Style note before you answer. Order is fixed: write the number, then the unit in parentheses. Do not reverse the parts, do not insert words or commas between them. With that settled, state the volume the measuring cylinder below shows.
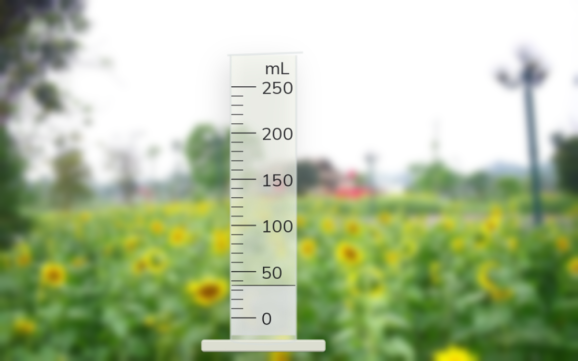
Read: 35 (mL)
